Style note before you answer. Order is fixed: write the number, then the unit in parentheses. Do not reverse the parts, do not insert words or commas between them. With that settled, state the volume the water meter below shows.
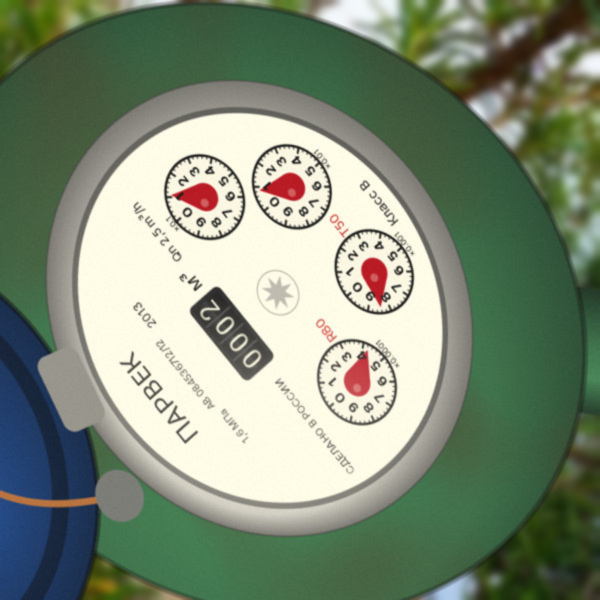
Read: 2.1084 (m³)
